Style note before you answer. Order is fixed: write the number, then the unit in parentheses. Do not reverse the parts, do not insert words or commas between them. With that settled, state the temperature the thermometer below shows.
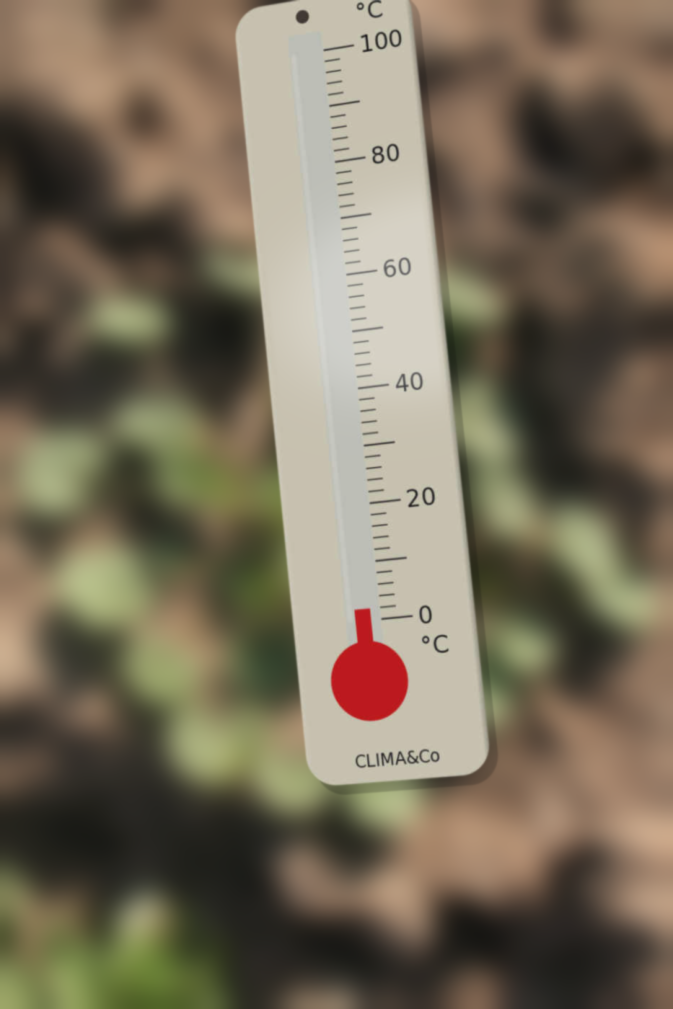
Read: 2 (°C)
